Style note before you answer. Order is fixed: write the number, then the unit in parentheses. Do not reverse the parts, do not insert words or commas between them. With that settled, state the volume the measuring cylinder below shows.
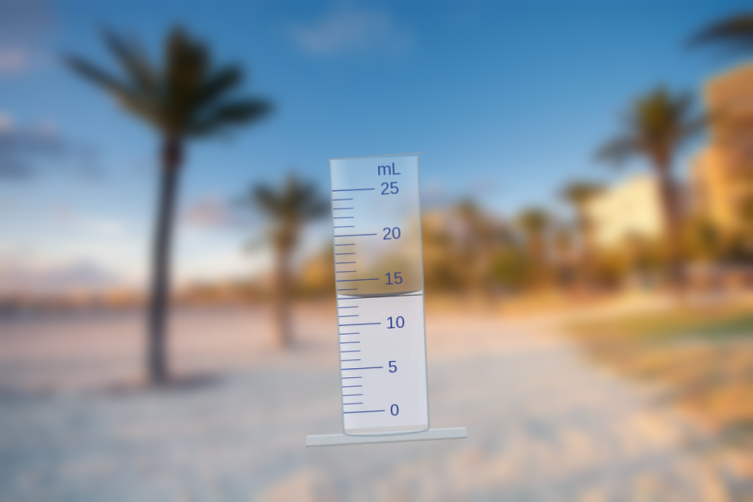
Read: 13 (mL)
